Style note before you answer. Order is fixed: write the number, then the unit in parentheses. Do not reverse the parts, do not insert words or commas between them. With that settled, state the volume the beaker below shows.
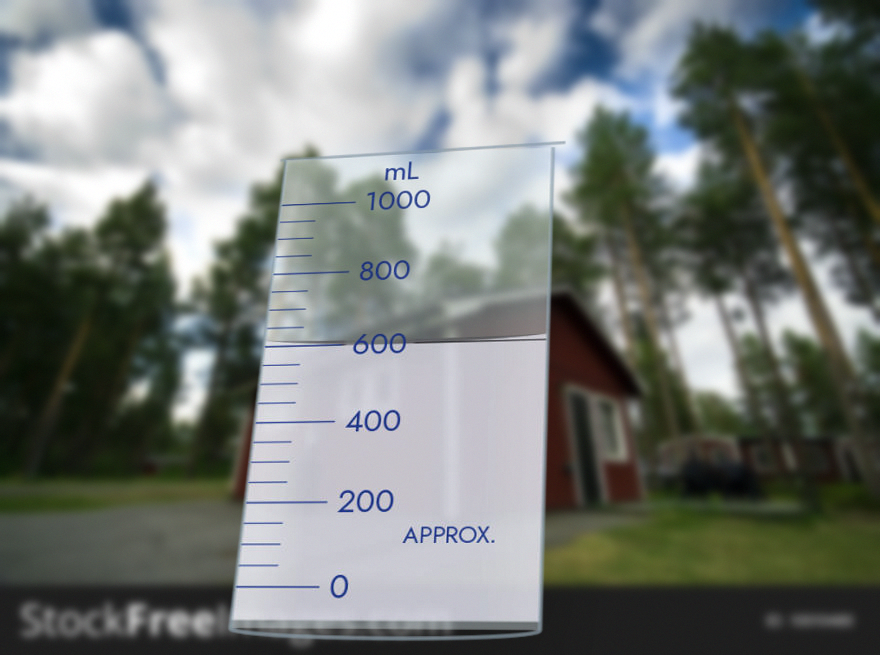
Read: 600 (mL)
